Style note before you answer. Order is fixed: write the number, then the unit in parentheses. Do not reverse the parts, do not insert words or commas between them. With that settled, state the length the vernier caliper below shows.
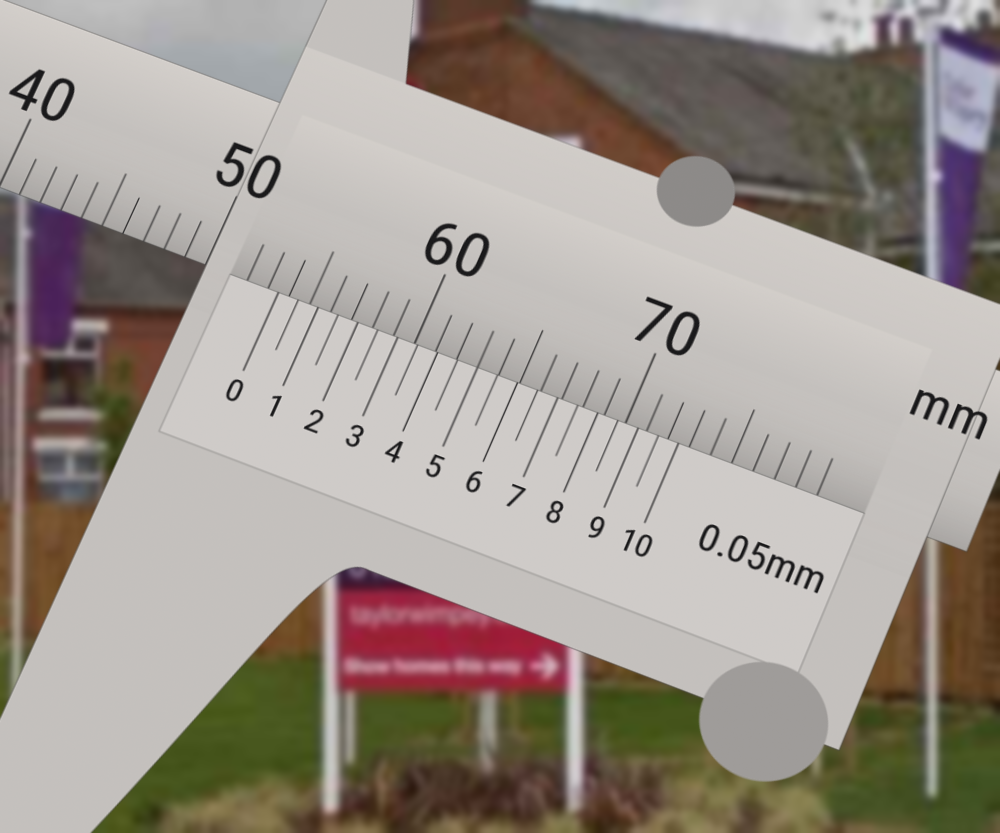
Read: 53.5 (mm)
